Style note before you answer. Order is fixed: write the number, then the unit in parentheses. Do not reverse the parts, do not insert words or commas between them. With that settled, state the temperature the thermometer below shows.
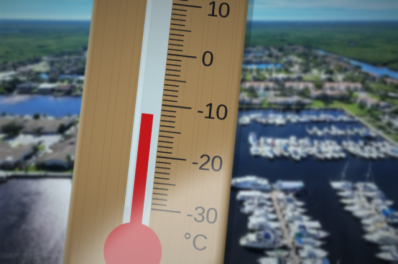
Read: -12 (°C)
